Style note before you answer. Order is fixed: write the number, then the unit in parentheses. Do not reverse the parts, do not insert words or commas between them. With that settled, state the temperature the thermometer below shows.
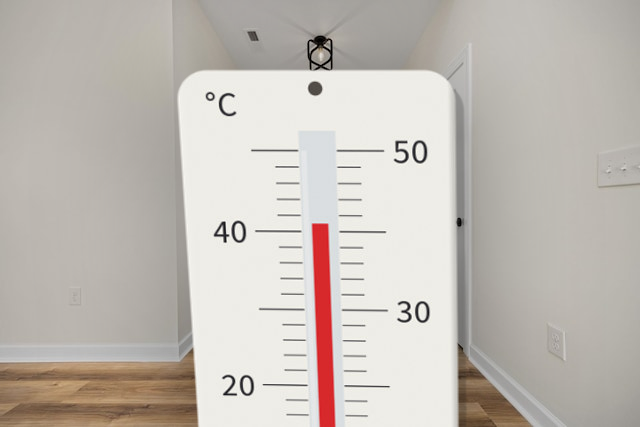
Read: 41 (°C)
